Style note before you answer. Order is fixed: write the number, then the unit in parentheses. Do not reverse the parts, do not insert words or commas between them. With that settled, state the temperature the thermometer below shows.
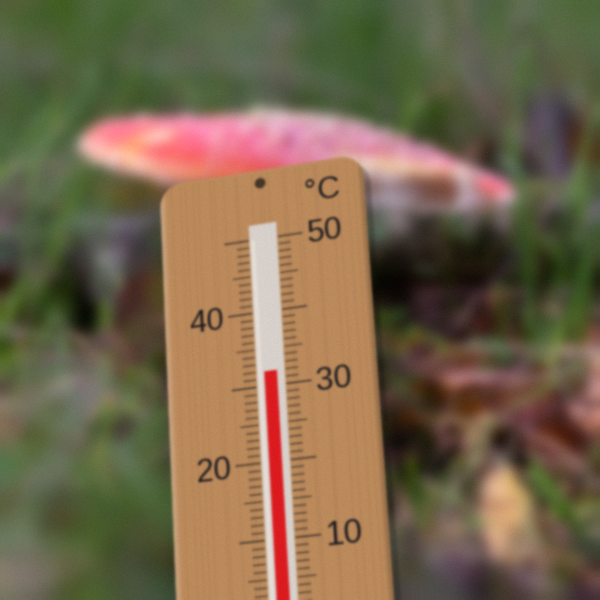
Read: 32 (°C)
